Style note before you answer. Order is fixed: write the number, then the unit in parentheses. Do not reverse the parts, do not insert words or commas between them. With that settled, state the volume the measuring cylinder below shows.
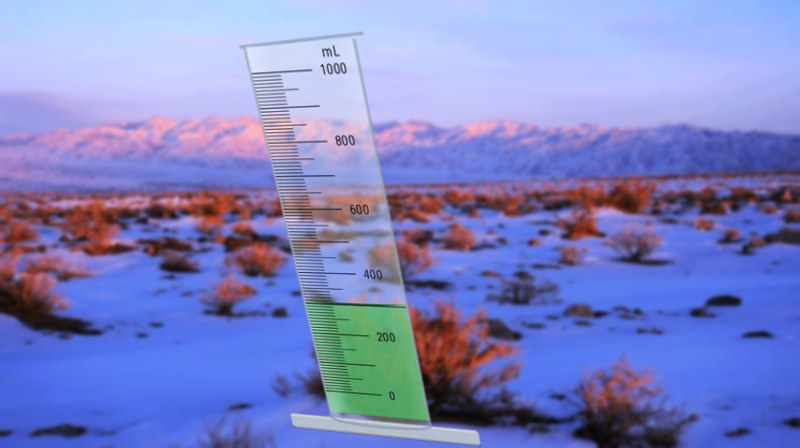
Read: 300 (mL)
